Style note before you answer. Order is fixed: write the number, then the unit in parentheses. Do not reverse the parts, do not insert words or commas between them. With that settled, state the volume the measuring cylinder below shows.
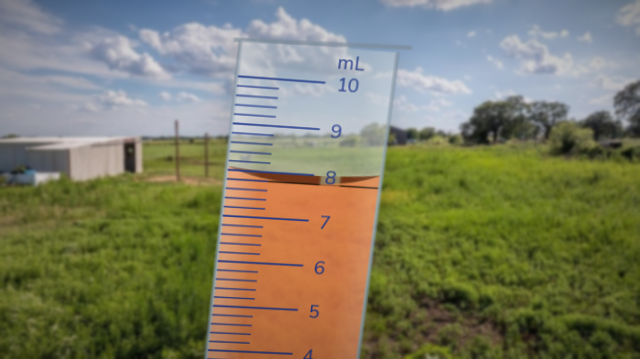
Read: 7.8 (mL)
